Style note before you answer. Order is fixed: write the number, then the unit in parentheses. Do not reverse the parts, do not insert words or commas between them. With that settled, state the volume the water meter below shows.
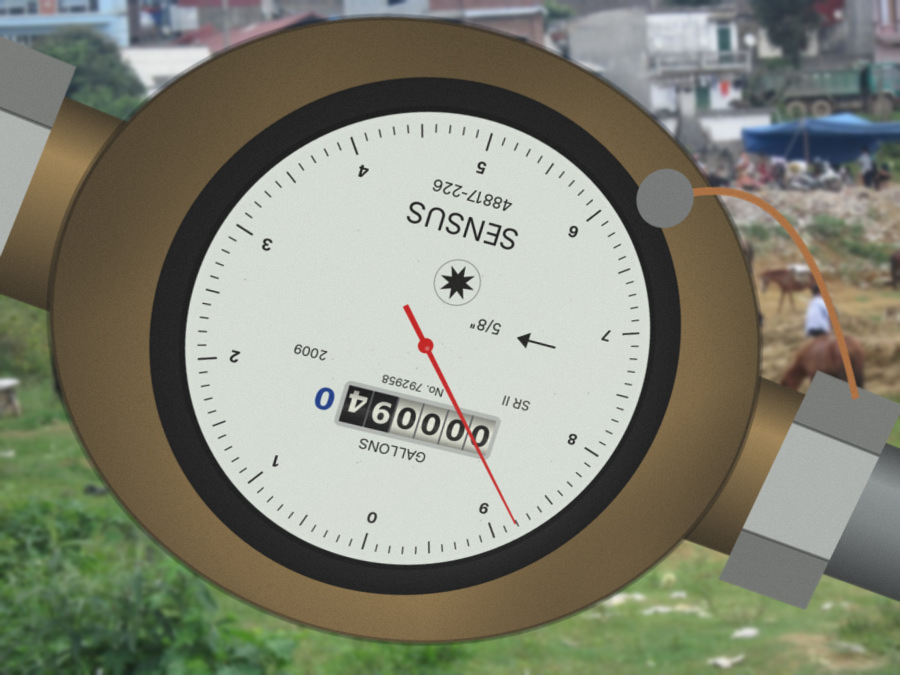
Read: 938.8 (gal)
